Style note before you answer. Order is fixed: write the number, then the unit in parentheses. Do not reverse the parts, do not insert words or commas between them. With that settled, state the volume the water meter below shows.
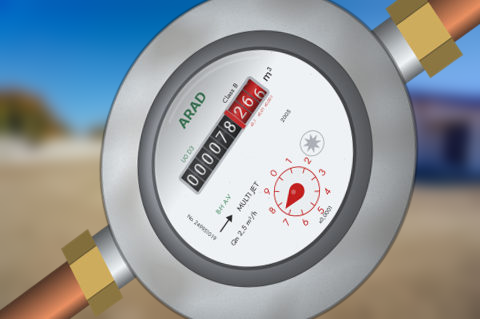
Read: 78.2657 (m³)
